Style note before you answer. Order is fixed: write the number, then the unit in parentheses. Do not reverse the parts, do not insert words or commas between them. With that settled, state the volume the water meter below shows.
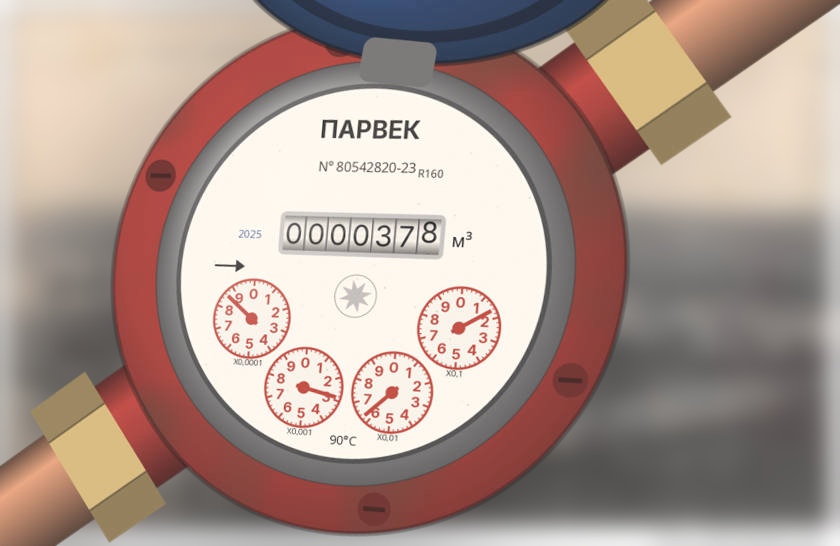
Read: 378.1628 (m³)
